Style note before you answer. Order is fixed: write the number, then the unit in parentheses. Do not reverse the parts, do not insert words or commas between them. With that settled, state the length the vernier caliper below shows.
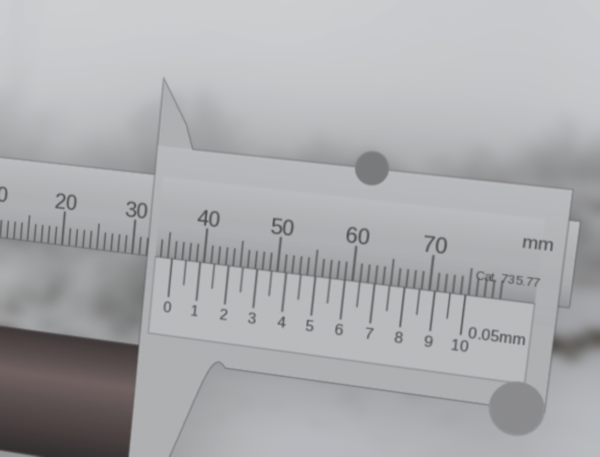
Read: 35.6 (mm)
